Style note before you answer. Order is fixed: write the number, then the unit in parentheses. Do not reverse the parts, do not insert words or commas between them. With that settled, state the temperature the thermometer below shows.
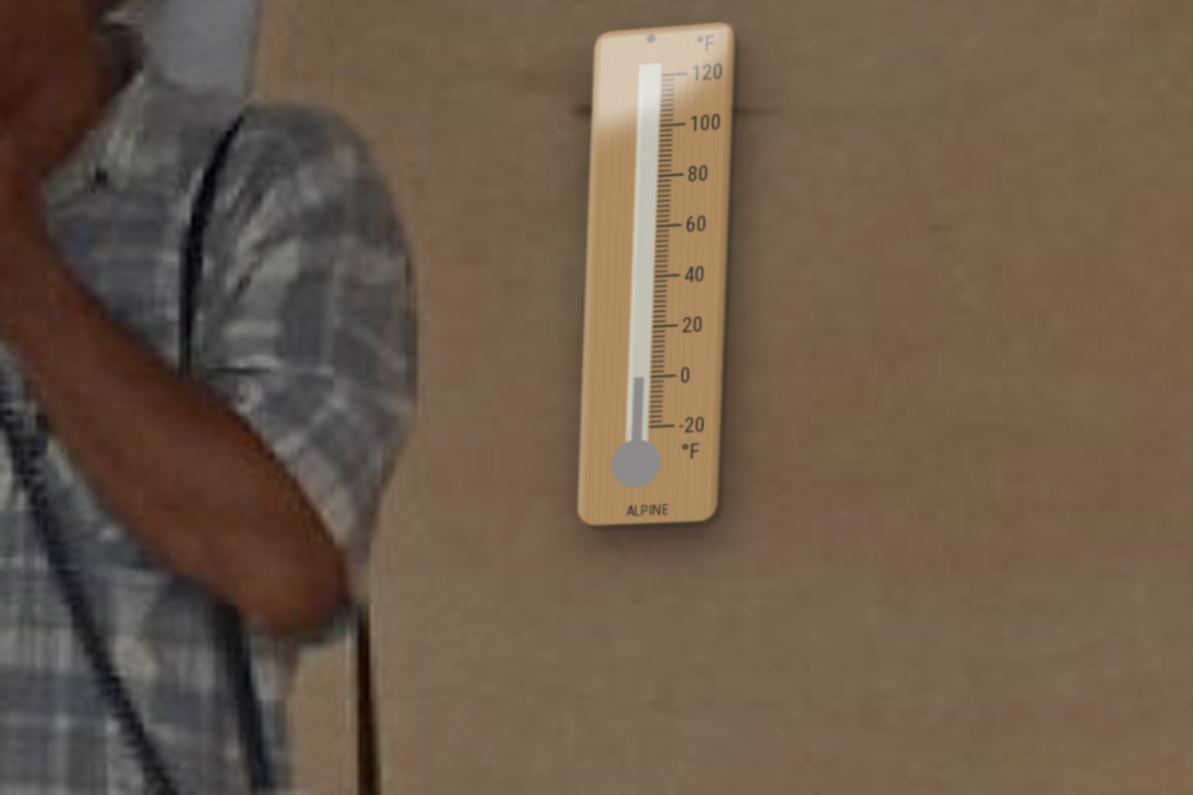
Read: 0 (°F)
